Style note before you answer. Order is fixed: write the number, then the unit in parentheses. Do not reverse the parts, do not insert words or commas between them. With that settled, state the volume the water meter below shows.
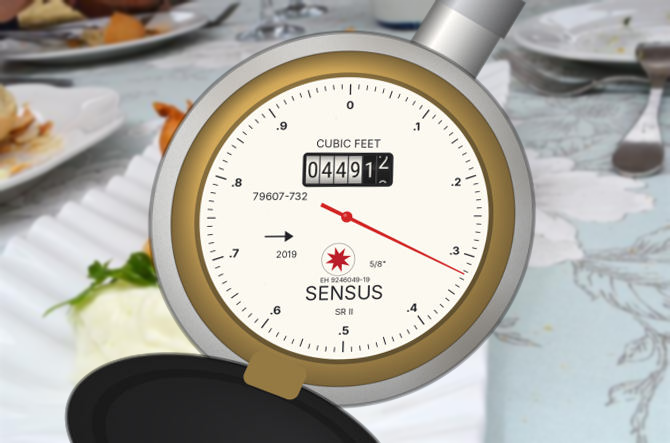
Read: 44912.32 (ft³)
